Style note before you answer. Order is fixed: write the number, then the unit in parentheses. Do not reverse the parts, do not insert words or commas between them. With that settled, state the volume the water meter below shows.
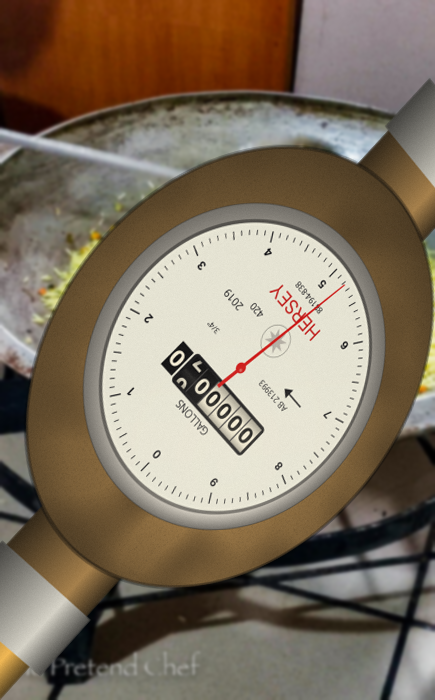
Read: 65.2 (gal)
